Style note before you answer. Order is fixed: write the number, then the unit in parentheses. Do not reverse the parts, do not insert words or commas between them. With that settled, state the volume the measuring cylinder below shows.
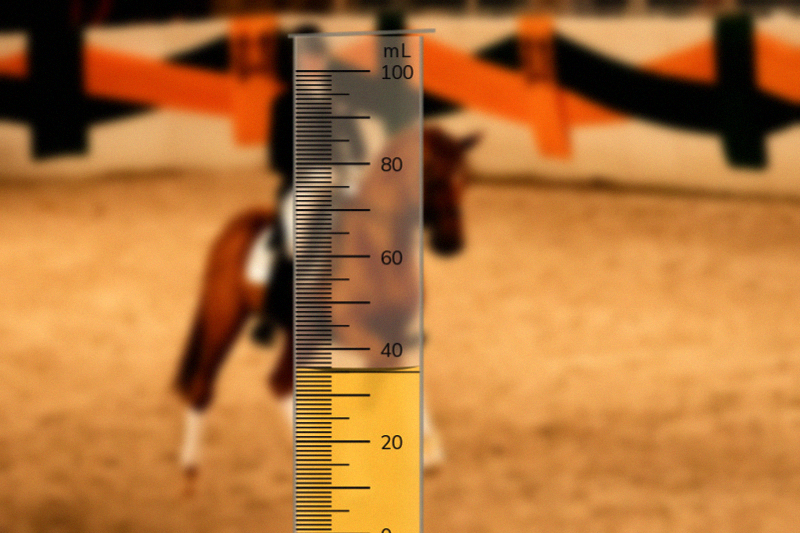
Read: 35 (mL)
